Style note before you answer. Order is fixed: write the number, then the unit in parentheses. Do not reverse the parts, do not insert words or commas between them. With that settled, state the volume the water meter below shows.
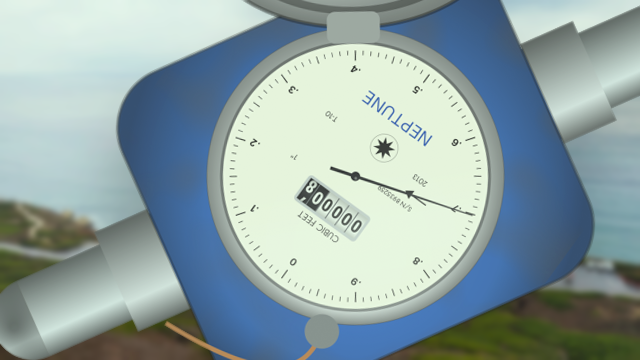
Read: 7.70 (ft³)
